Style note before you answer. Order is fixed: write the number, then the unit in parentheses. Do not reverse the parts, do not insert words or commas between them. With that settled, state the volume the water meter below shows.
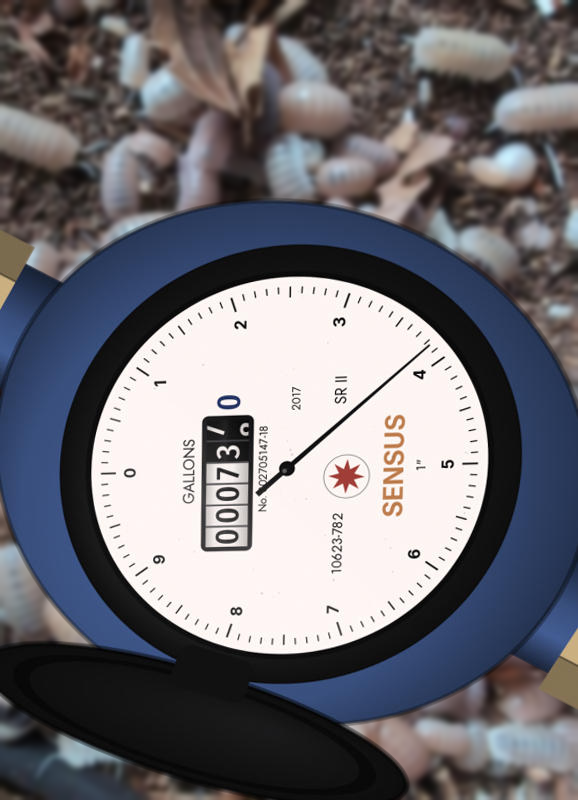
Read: 7373.8 (gal)
